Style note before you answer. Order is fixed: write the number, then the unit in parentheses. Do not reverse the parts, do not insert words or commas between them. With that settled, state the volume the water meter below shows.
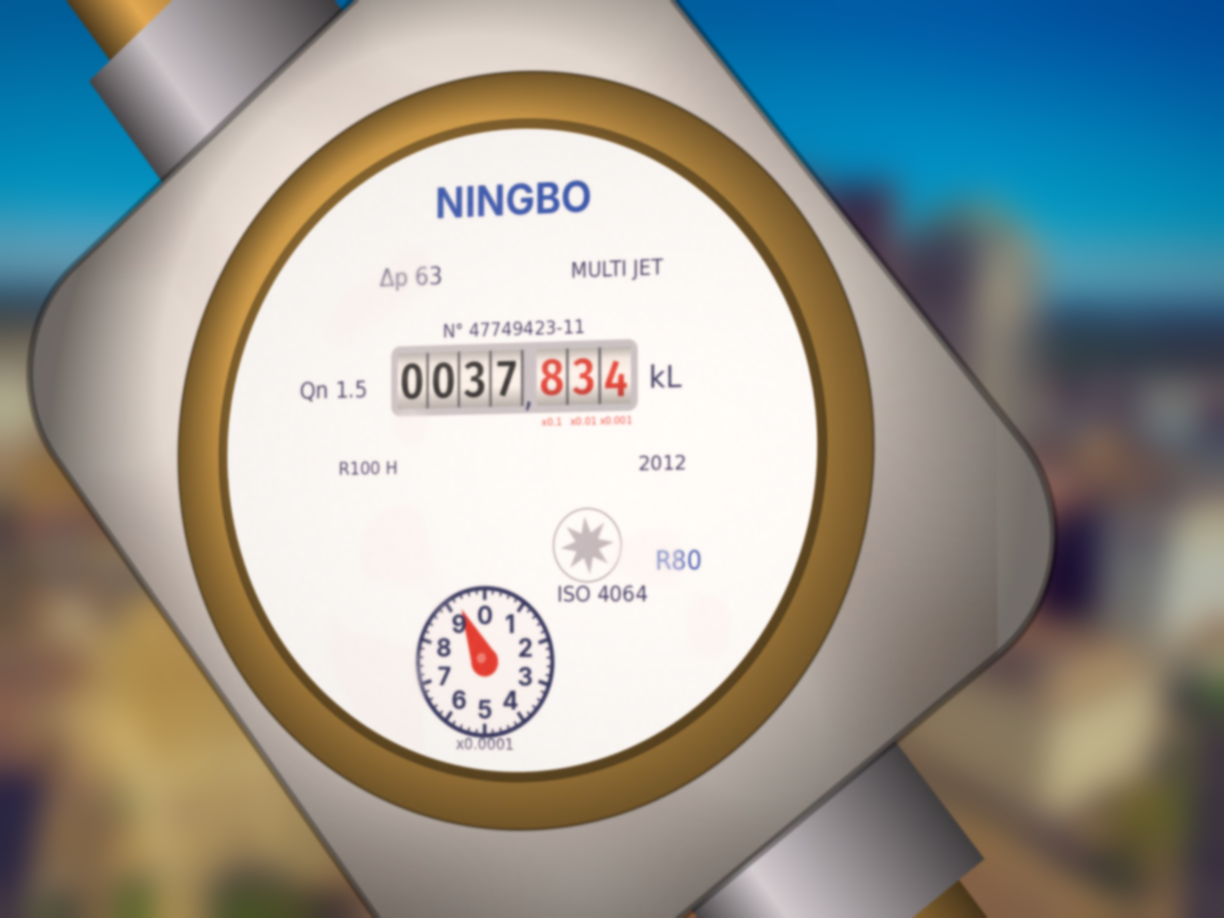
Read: 37.8339 (kL)
